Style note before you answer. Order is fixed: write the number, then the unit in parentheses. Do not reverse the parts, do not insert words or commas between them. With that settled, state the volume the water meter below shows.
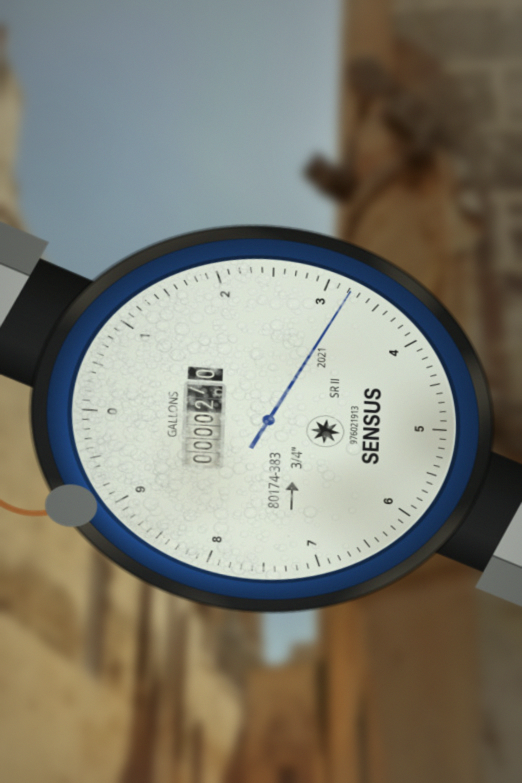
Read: 273.2 (gal)
